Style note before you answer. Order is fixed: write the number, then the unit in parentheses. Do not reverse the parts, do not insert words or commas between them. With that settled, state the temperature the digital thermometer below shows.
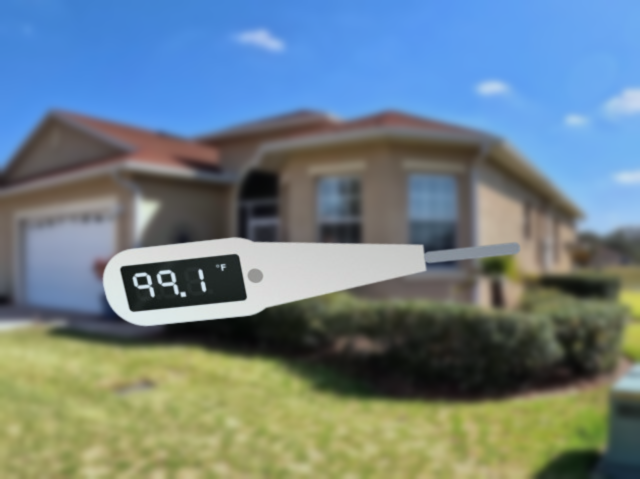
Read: 99.1 (°F)
